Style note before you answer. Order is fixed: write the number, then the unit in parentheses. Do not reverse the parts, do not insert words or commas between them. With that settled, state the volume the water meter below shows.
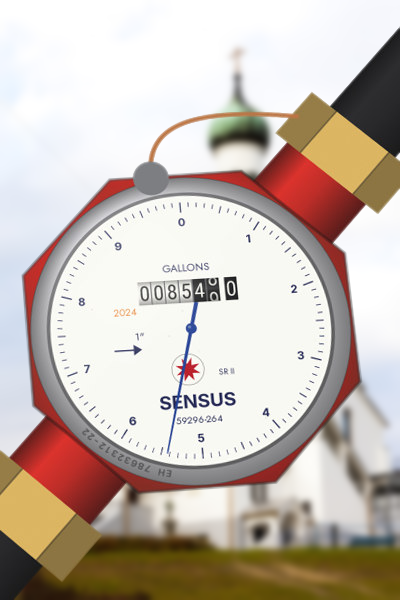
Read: 85485.4 (gal)
